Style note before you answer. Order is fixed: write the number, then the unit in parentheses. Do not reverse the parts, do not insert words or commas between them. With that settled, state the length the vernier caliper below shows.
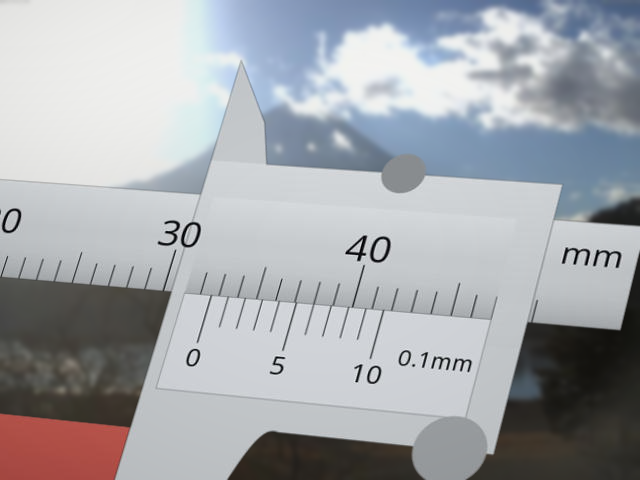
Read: 32.6 (mm)
